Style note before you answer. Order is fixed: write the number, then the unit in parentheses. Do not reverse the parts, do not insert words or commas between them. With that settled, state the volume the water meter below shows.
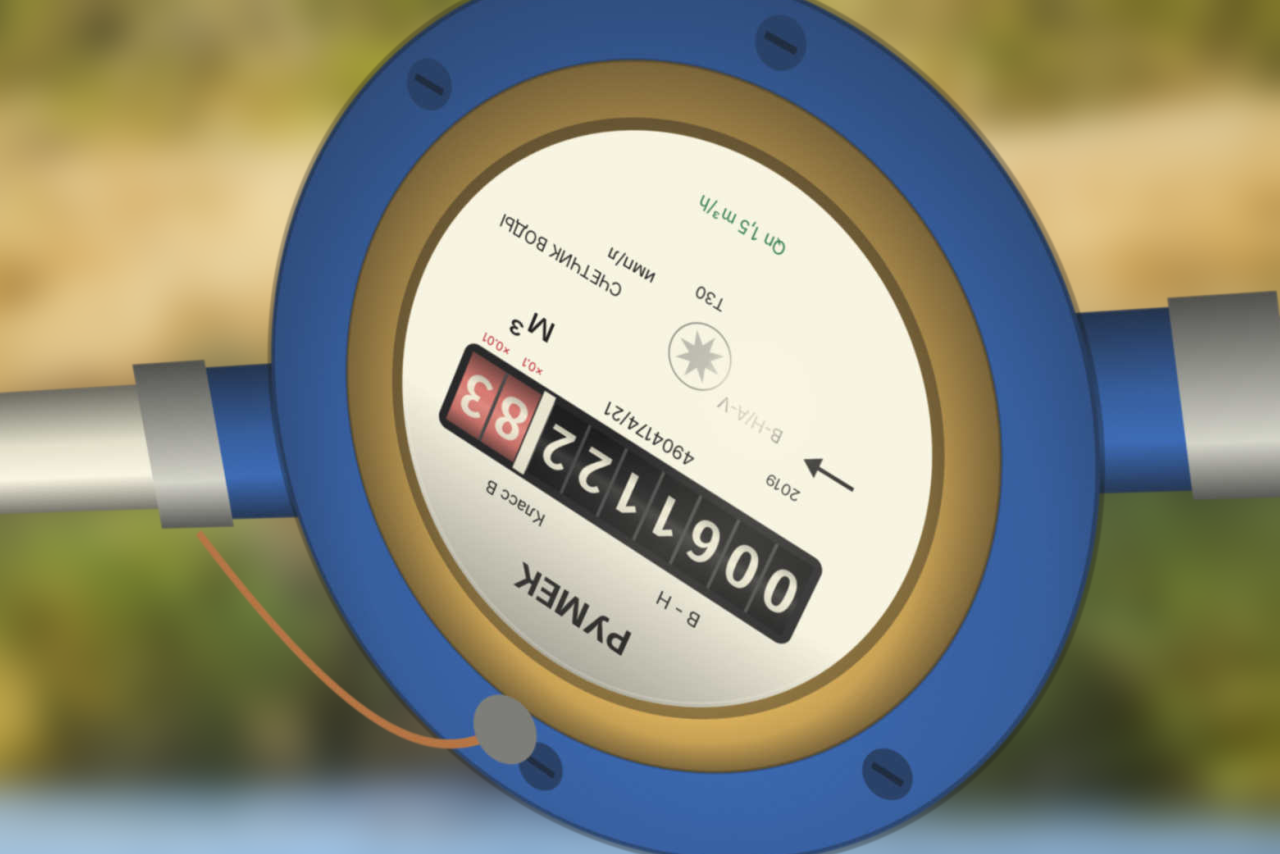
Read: 61122.83 (m³)
